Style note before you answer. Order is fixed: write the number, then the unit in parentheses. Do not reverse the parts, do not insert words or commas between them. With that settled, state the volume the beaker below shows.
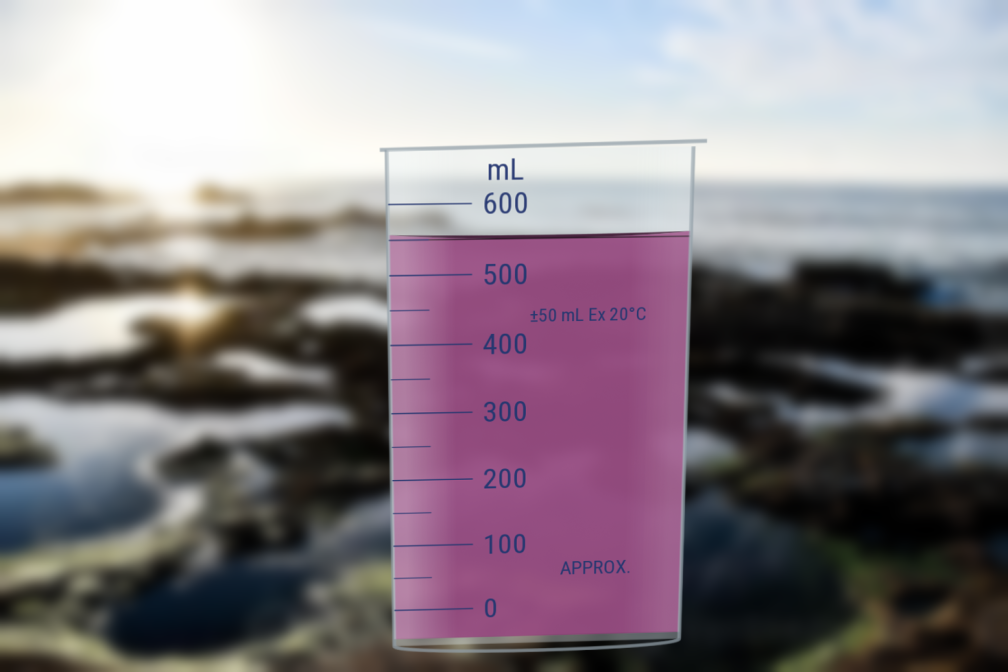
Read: 550 (mL)
